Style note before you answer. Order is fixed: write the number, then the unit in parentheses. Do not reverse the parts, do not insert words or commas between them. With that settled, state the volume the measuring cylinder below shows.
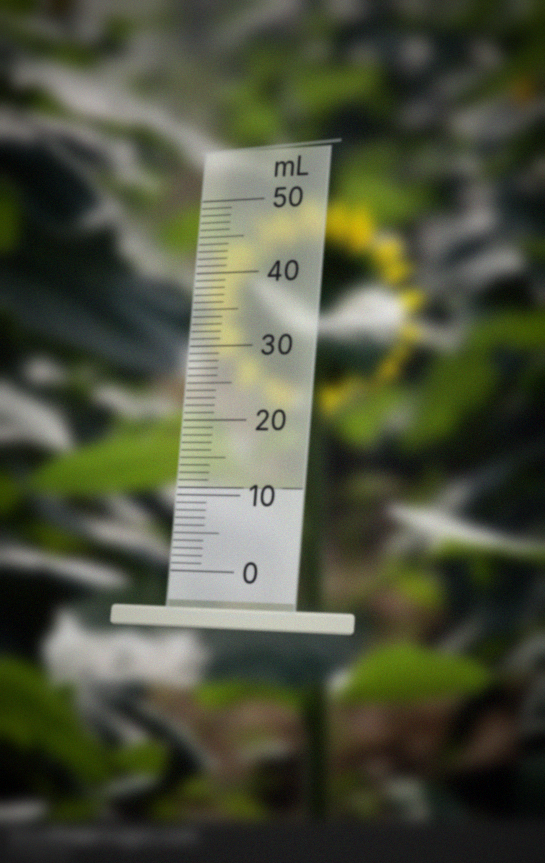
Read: 11 (mL)
